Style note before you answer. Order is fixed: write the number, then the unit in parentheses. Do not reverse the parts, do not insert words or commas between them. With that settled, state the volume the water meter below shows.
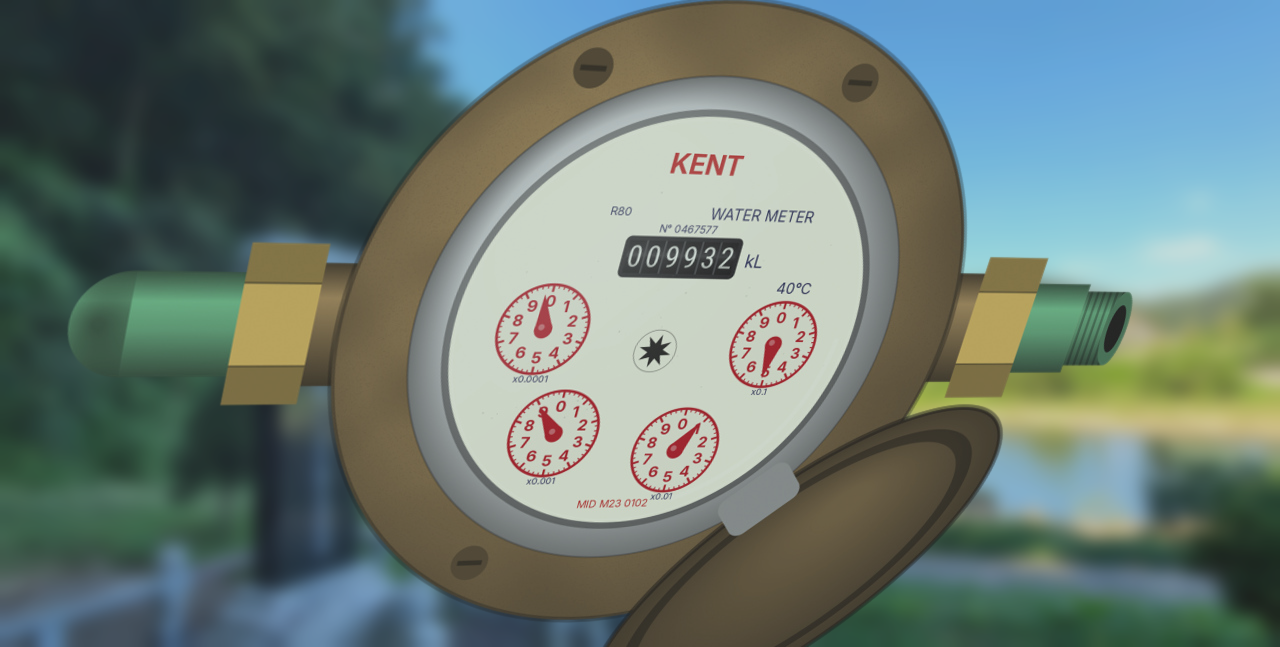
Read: 9932.5089 (kL)
